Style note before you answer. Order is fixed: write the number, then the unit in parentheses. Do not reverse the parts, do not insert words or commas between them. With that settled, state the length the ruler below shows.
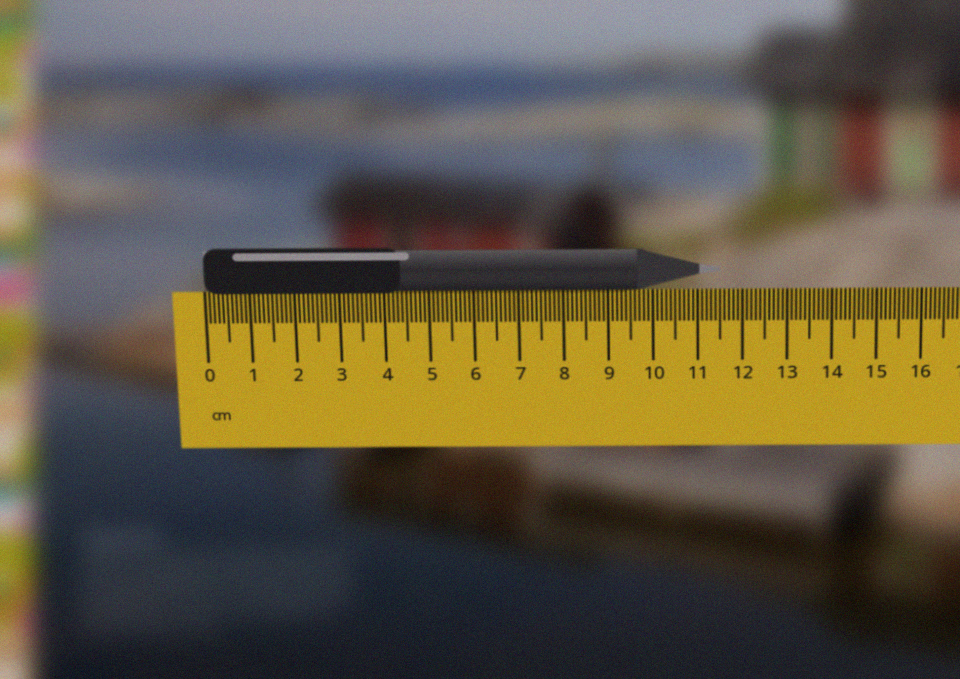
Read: 11.5 (cm)
